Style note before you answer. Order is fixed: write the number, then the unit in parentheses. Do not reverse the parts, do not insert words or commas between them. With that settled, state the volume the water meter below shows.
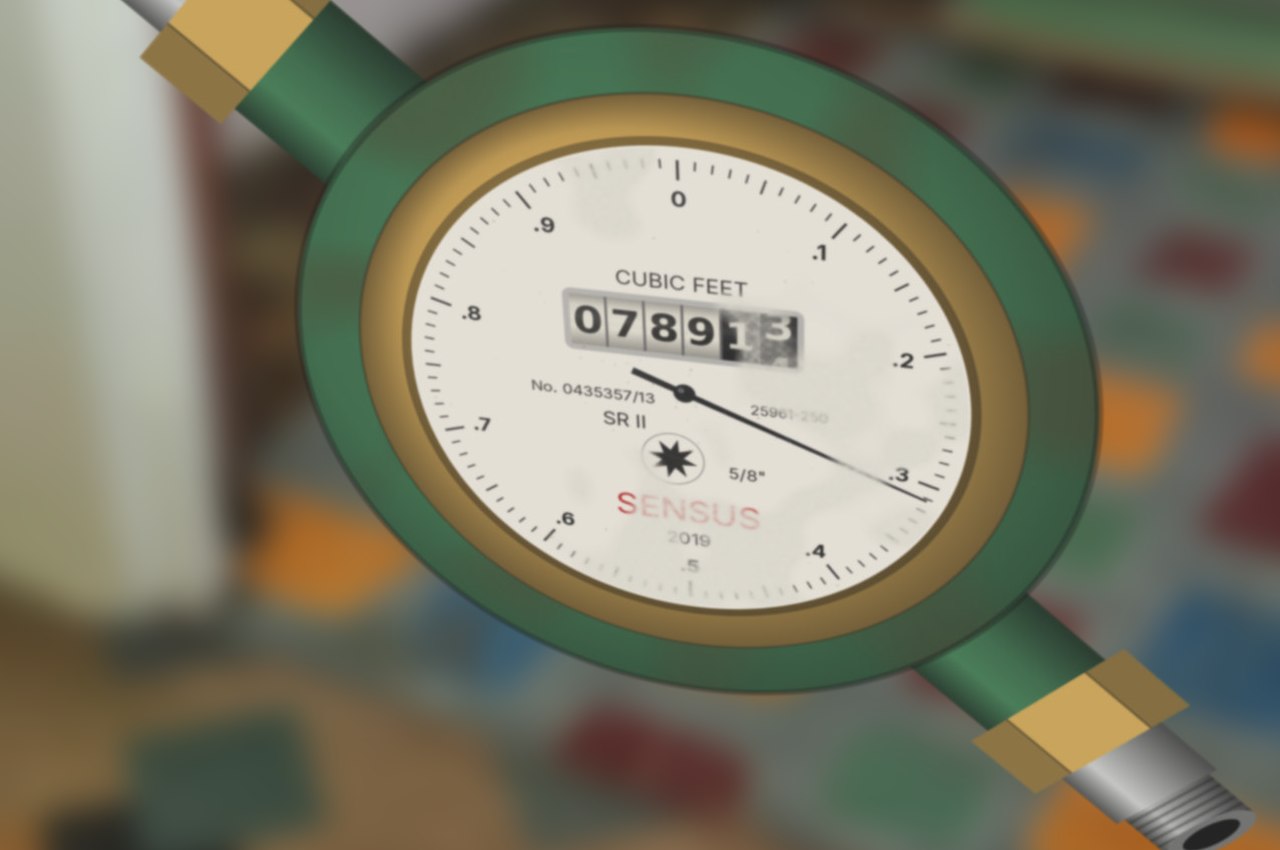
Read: 78913.31 (ft³)
